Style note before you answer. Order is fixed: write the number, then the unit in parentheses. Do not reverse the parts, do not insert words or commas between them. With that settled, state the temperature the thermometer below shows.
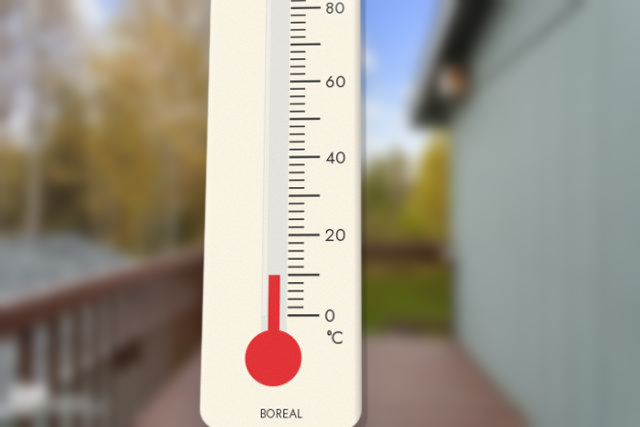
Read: 10 (°C)
